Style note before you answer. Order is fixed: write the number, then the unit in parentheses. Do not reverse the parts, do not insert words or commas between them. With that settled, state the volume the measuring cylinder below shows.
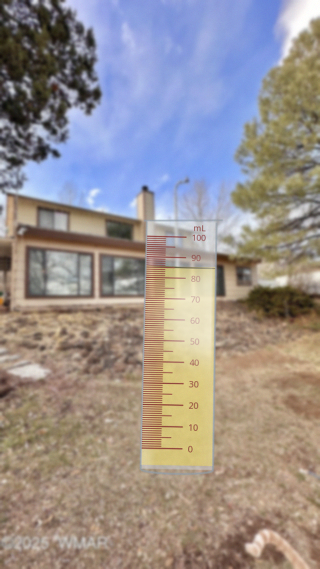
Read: 85 (mL)
